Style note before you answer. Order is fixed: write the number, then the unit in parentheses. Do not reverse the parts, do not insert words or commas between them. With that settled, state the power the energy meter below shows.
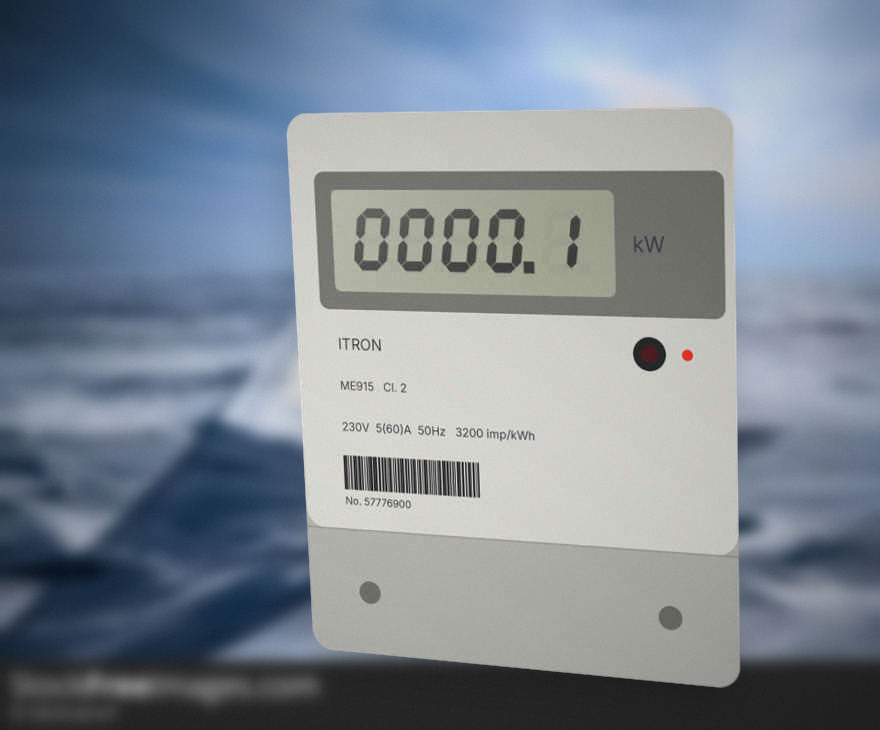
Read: 0.1 (kW)
